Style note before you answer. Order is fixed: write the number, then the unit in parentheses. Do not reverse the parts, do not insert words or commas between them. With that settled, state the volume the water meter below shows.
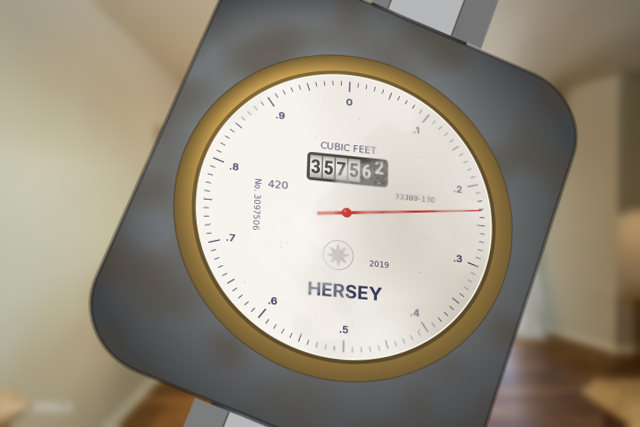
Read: 357562.23 (ft³)
